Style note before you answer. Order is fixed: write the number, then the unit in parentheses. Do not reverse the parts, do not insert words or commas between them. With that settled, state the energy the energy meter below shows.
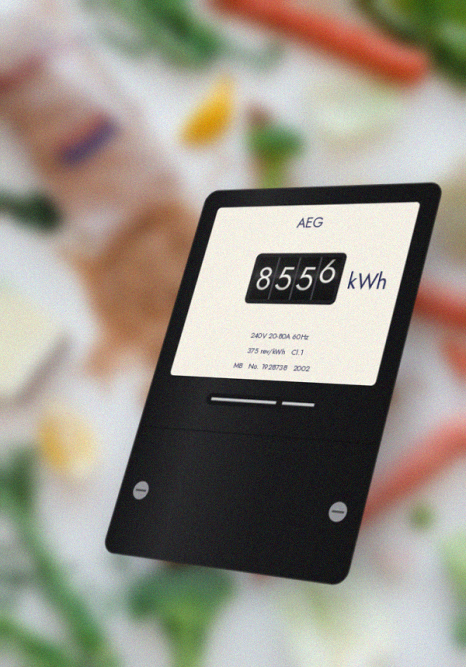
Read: 8556 (kWh)
